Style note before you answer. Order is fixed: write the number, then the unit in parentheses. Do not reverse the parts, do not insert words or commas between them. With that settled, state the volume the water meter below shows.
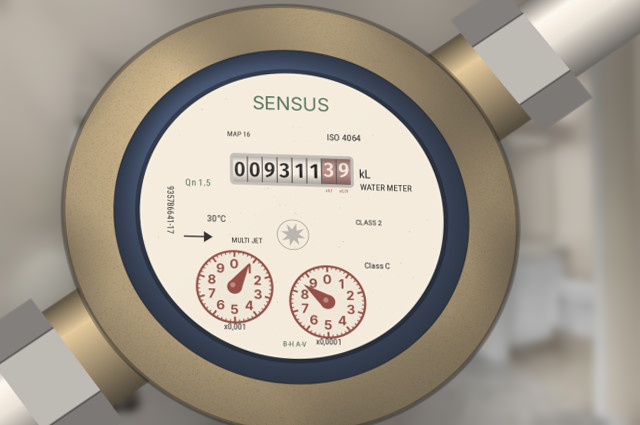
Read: 9311.3908 (kL)
